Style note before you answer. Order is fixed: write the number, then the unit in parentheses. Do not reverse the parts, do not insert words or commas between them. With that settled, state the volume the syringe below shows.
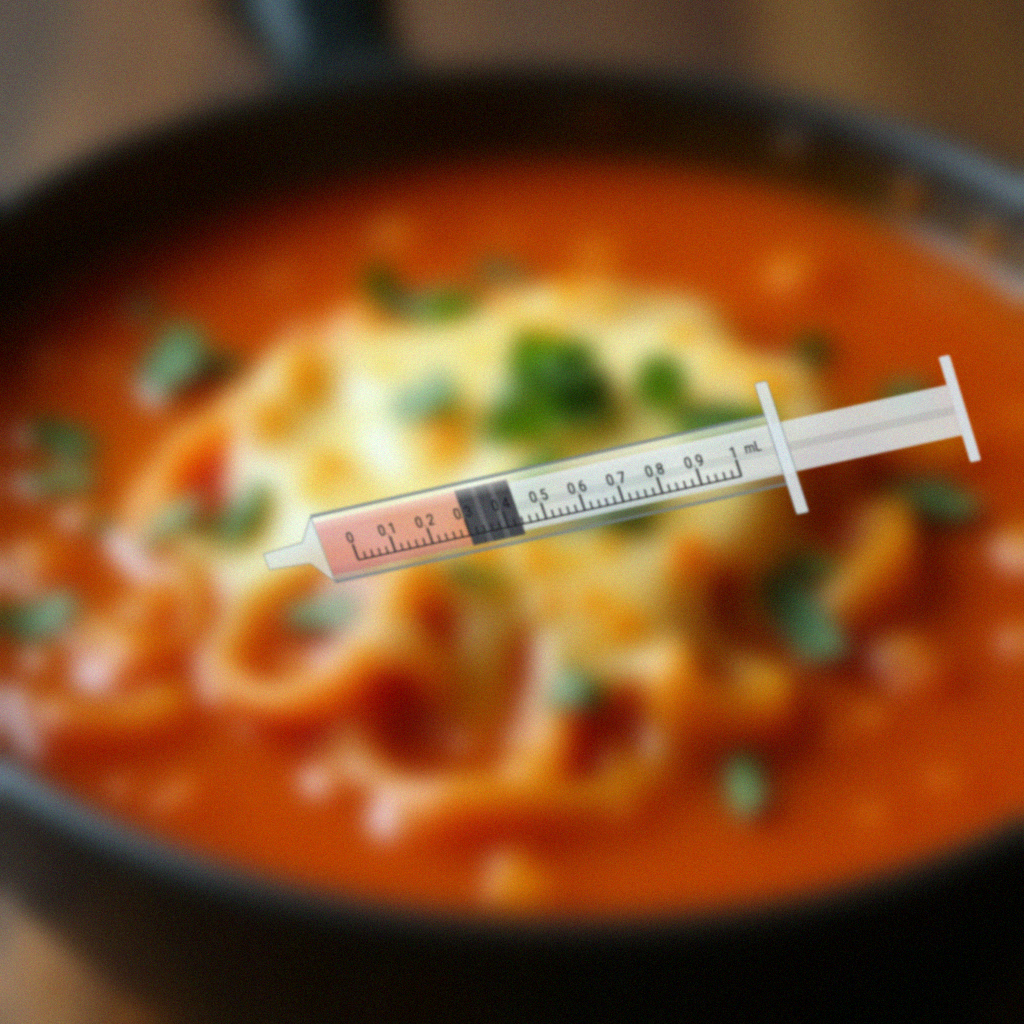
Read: 0.3 (mL)
